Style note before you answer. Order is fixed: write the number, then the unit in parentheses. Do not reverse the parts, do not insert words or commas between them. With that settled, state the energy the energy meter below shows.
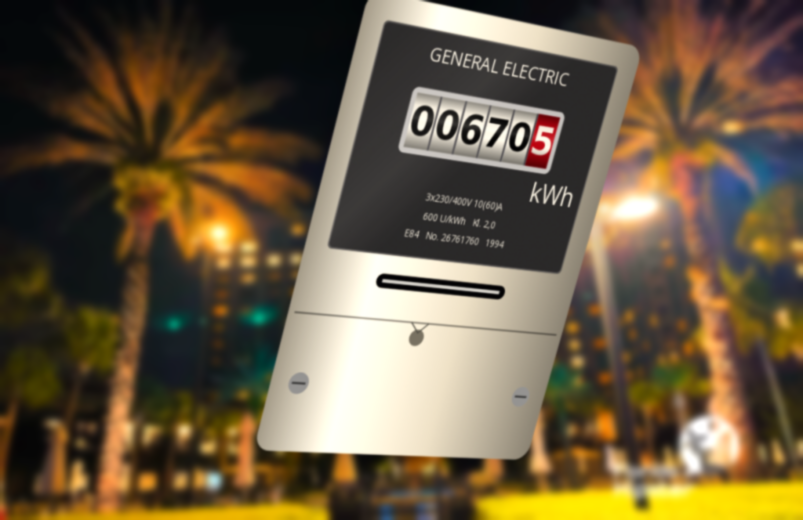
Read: 670.5 (kWh)
